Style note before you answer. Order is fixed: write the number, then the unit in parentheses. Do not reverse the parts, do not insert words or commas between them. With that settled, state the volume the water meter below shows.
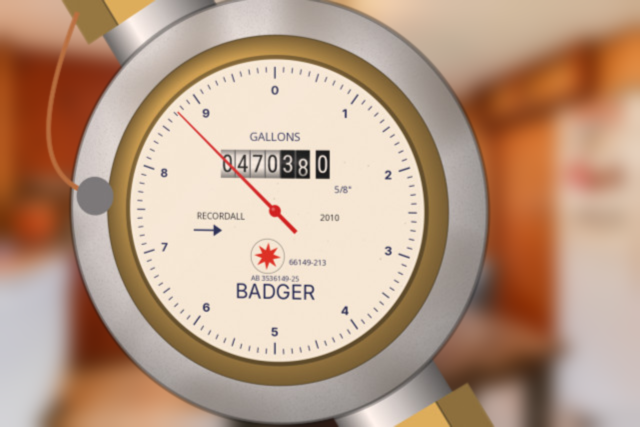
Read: 470378.7 (gal)
